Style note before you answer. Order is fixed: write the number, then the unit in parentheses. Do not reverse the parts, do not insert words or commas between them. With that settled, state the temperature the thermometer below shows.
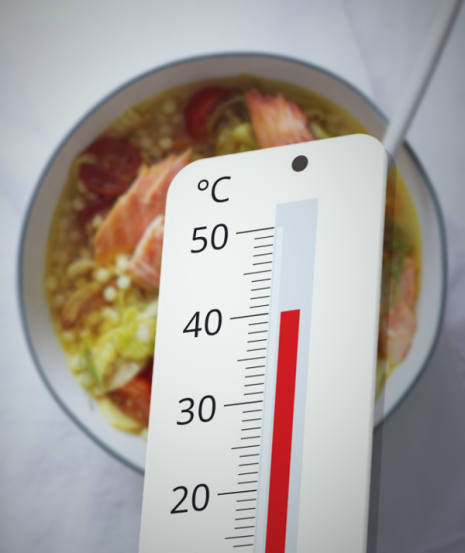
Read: 40 (°C)
